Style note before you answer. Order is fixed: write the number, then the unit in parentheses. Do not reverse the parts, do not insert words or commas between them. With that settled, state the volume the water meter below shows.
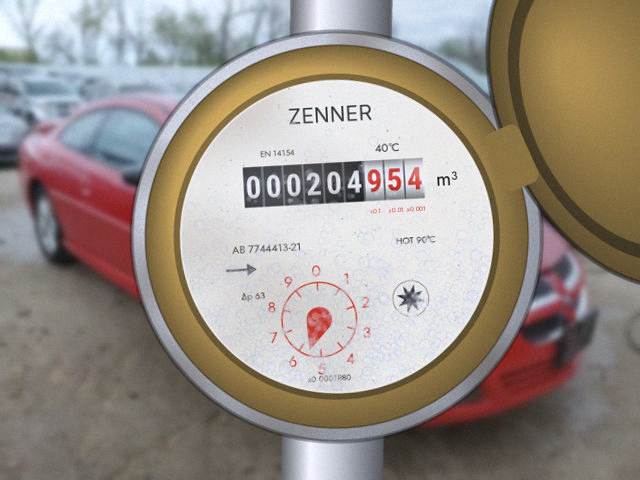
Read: 204.9545 (m³)
